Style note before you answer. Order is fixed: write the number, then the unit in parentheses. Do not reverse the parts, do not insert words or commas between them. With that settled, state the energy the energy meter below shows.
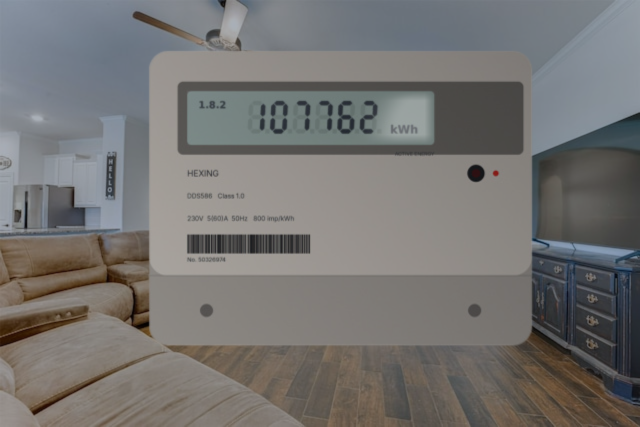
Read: 107762 (kWh)
